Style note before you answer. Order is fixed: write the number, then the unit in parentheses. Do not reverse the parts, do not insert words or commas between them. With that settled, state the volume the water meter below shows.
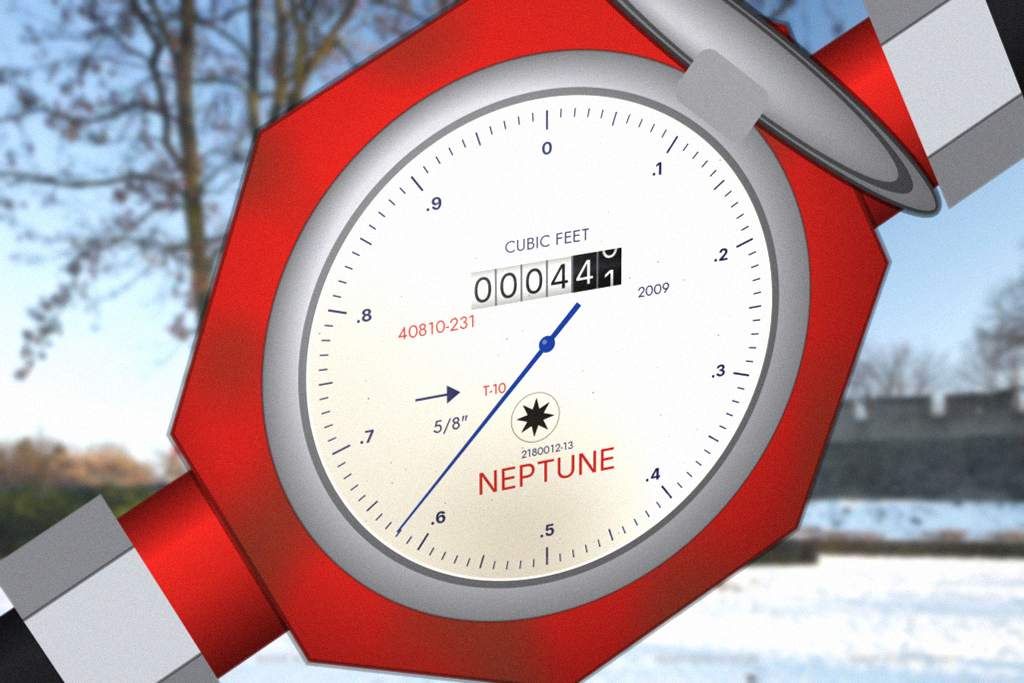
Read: 440.62 (ft³)
